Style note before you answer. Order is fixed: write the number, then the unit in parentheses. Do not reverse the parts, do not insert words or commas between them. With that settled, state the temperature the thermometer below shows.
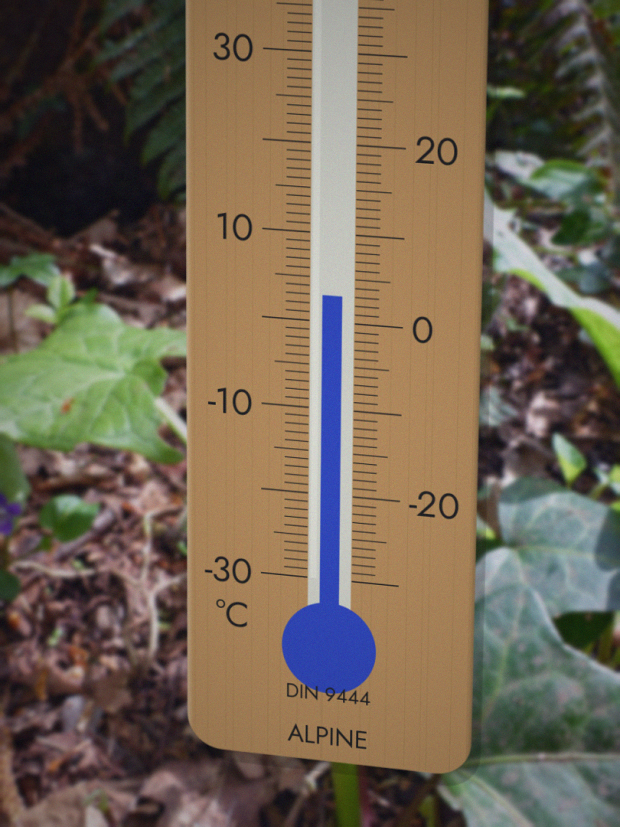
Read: 3 (°C)
